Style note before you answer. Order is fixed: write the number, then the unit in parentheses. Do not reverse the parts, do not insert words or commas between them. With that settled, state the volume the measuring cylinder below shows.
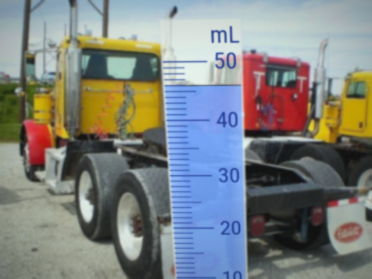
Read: 46 (mL)
